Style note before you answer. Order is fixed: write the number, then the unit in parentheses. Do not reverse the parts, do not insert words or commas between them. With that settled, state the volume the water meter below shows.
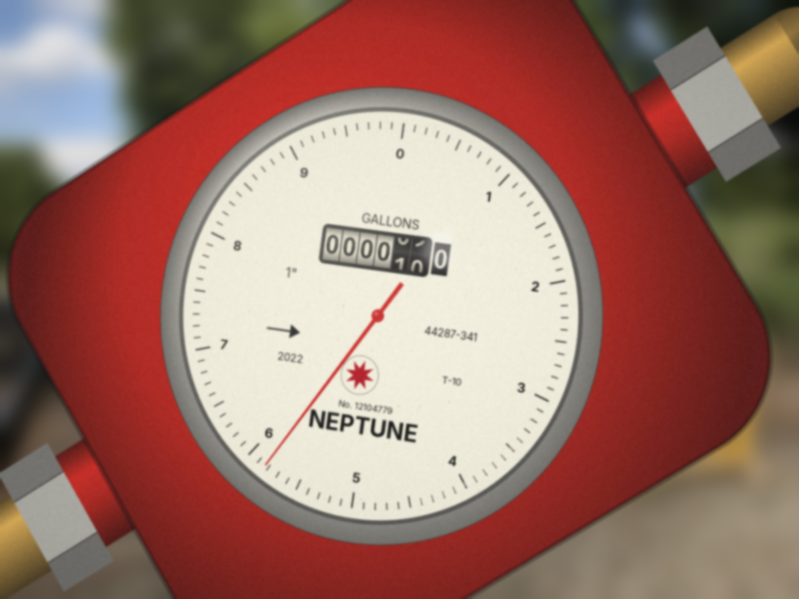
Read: 95.8 (gal)
